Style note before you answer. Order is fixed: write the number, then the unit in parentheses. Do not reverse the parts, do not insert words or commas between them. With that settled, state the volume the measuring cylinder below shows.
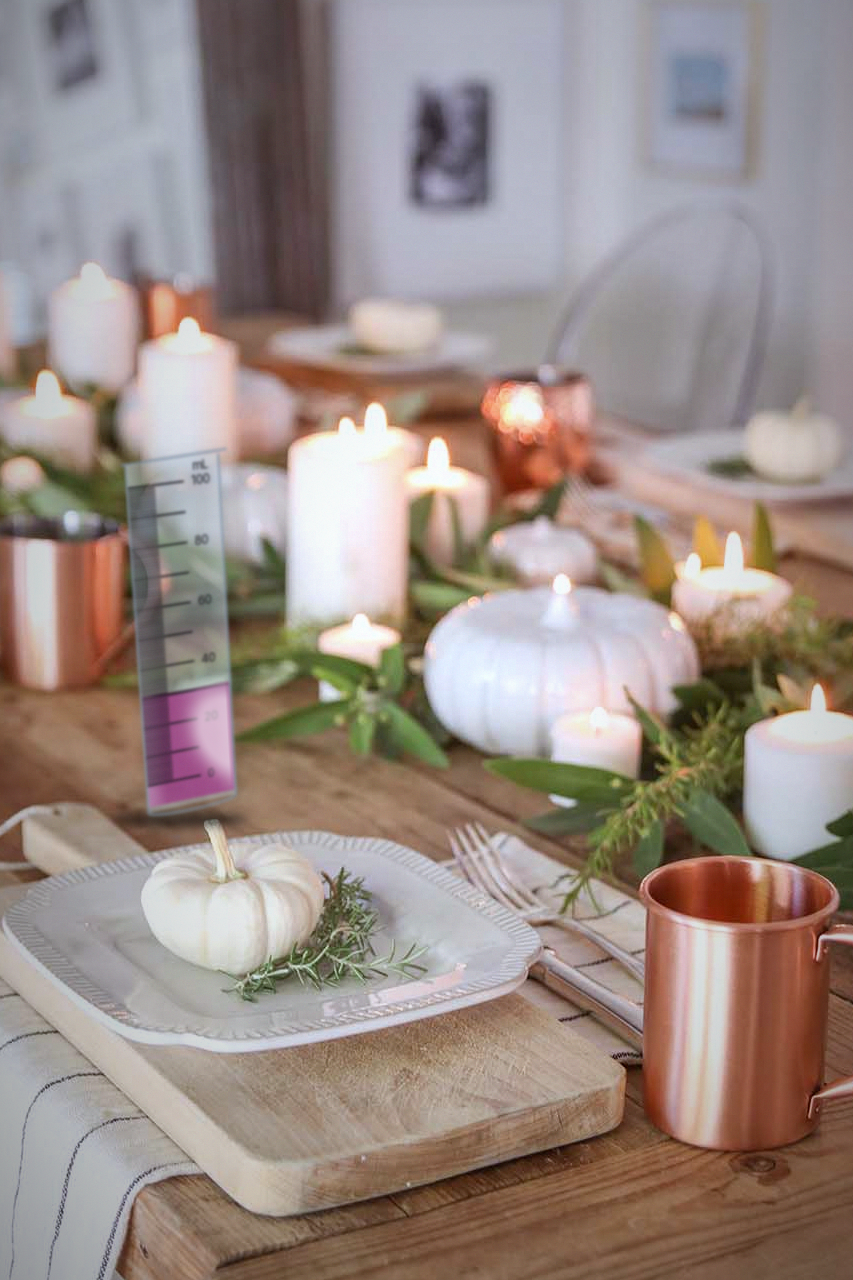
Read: 30 (mL)
